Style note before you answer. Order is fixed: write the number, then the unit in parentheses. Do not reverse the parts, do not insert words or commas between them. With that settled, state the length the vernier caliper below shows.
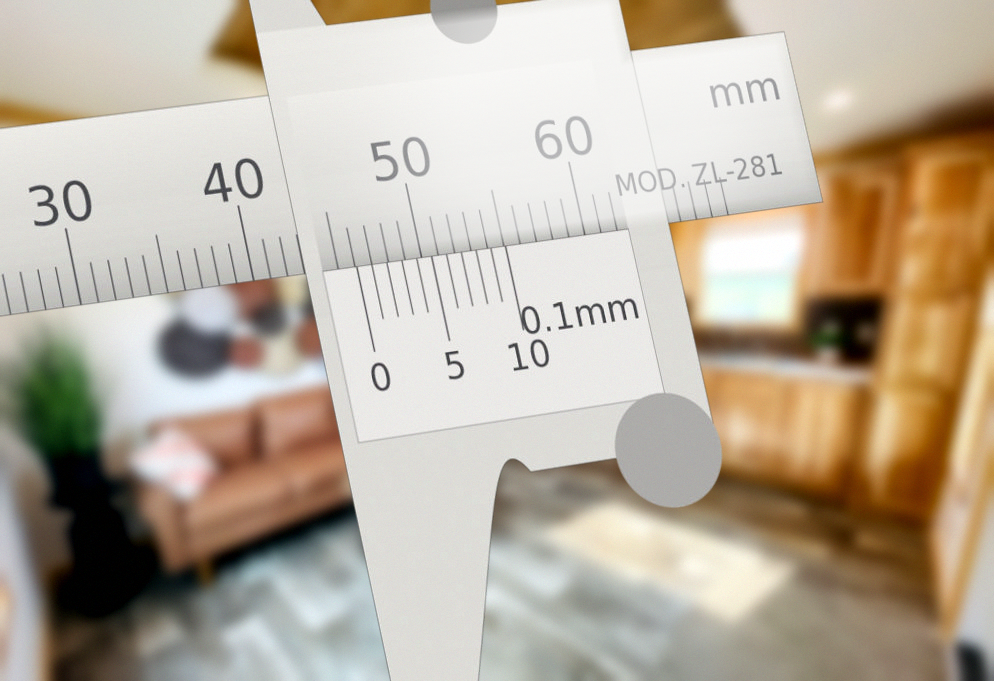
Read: 46.1 (mm)
